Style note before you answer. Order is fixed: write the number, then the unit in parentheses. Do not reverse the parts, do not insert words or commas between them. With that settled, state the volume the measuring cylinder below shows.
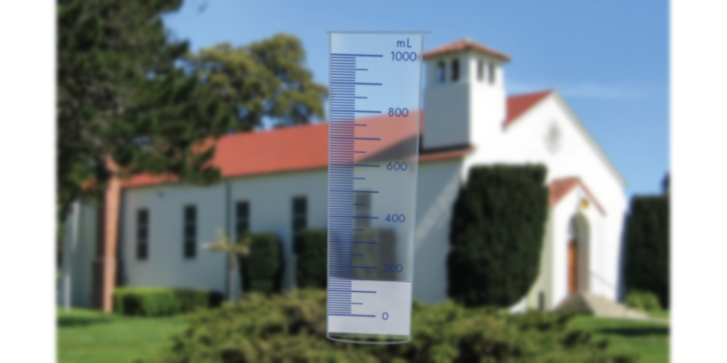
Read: 150 (mL)
